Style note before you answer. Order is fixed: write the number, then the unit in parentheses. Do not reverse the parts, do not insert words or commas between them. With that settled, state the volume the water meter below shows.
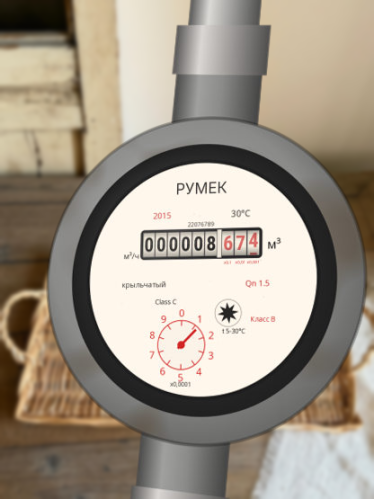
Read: 8.6741 (m³)
